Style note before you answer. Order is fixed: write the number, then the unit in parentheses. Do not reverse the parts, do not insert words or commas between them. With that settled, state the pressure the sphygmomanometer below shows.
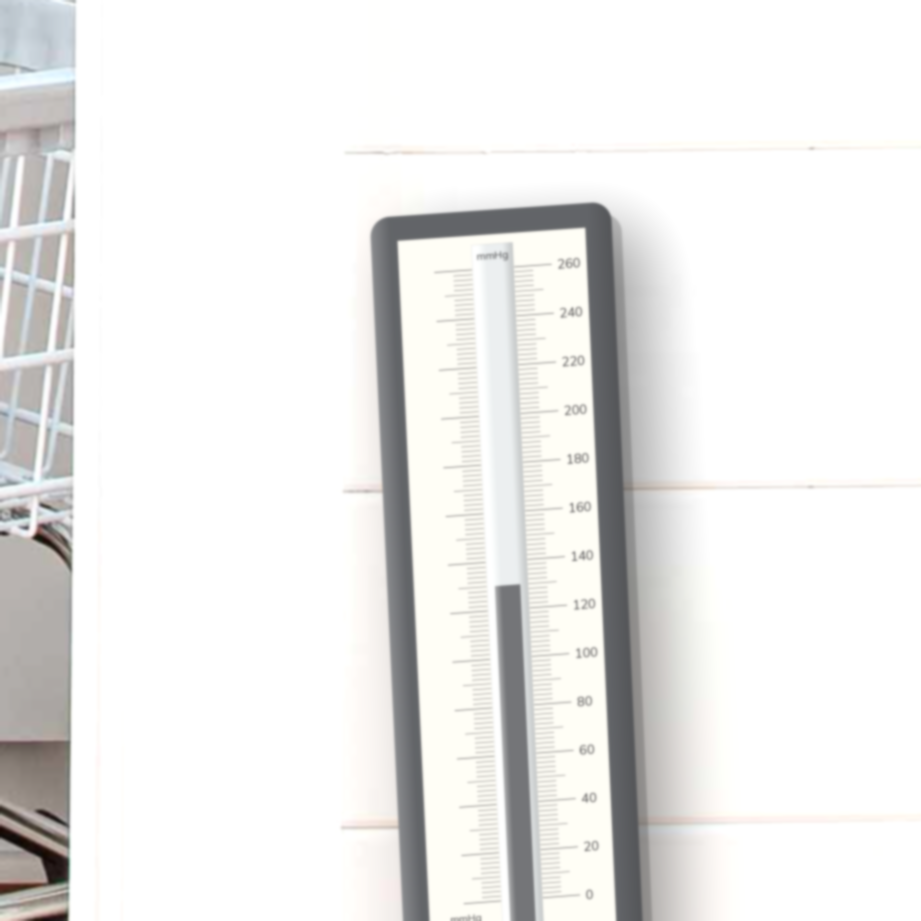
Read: 130 (mmHg)
